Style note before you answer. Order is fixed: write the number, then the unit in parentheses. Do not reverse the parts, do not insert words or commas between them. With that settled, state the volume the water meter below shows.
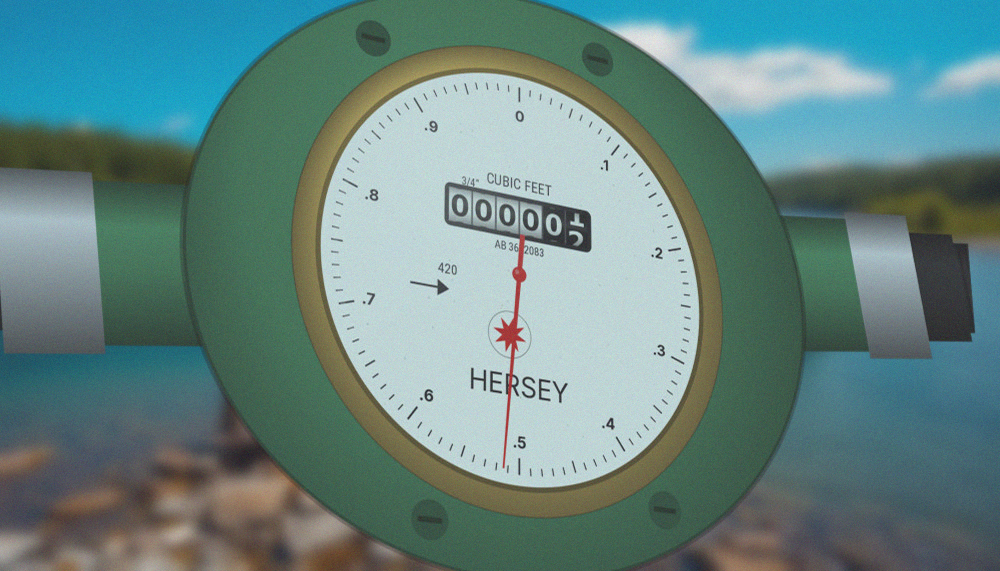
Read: 1.51 (ft³)
